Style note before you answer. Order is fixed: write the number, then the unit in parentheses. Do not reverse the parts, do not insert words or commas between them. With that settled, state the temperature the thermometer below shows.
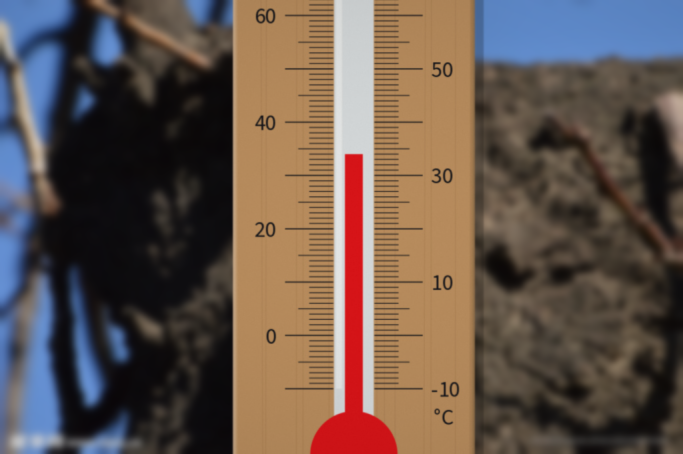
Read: 34 (°C)
